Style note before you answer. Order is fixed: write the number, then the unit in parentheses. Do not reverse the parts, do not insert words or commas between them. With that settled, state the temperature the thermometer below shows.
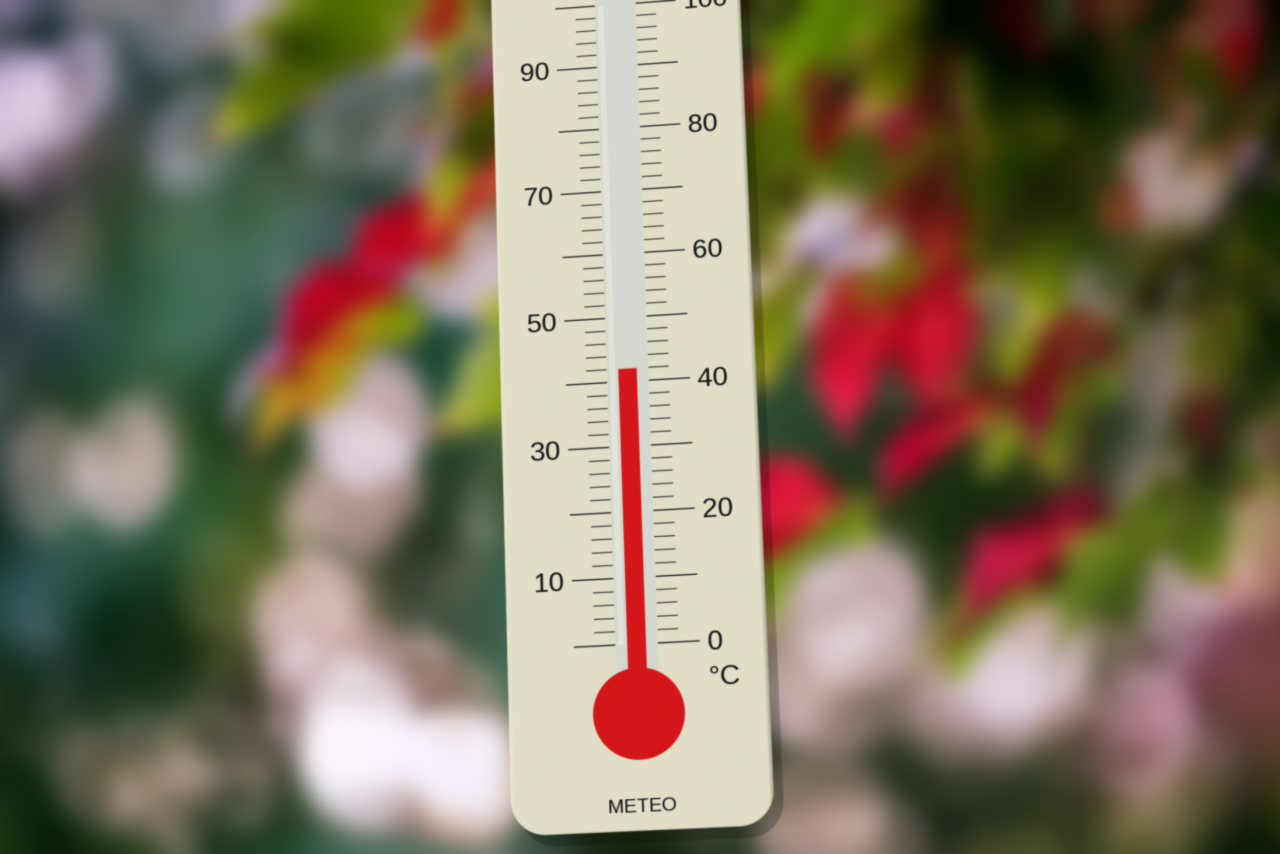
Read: 42 (°C)
